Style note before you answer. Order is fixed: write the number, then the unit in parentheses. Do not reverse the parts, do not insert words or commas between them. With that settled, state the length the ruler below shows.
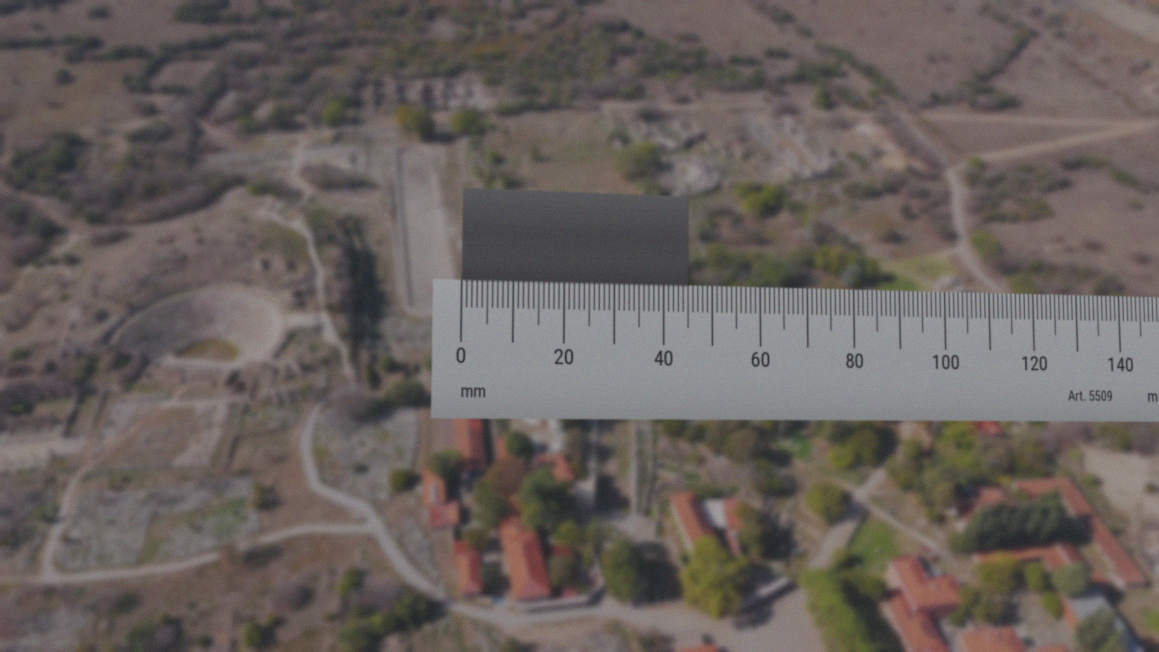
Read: 45 (mm)
